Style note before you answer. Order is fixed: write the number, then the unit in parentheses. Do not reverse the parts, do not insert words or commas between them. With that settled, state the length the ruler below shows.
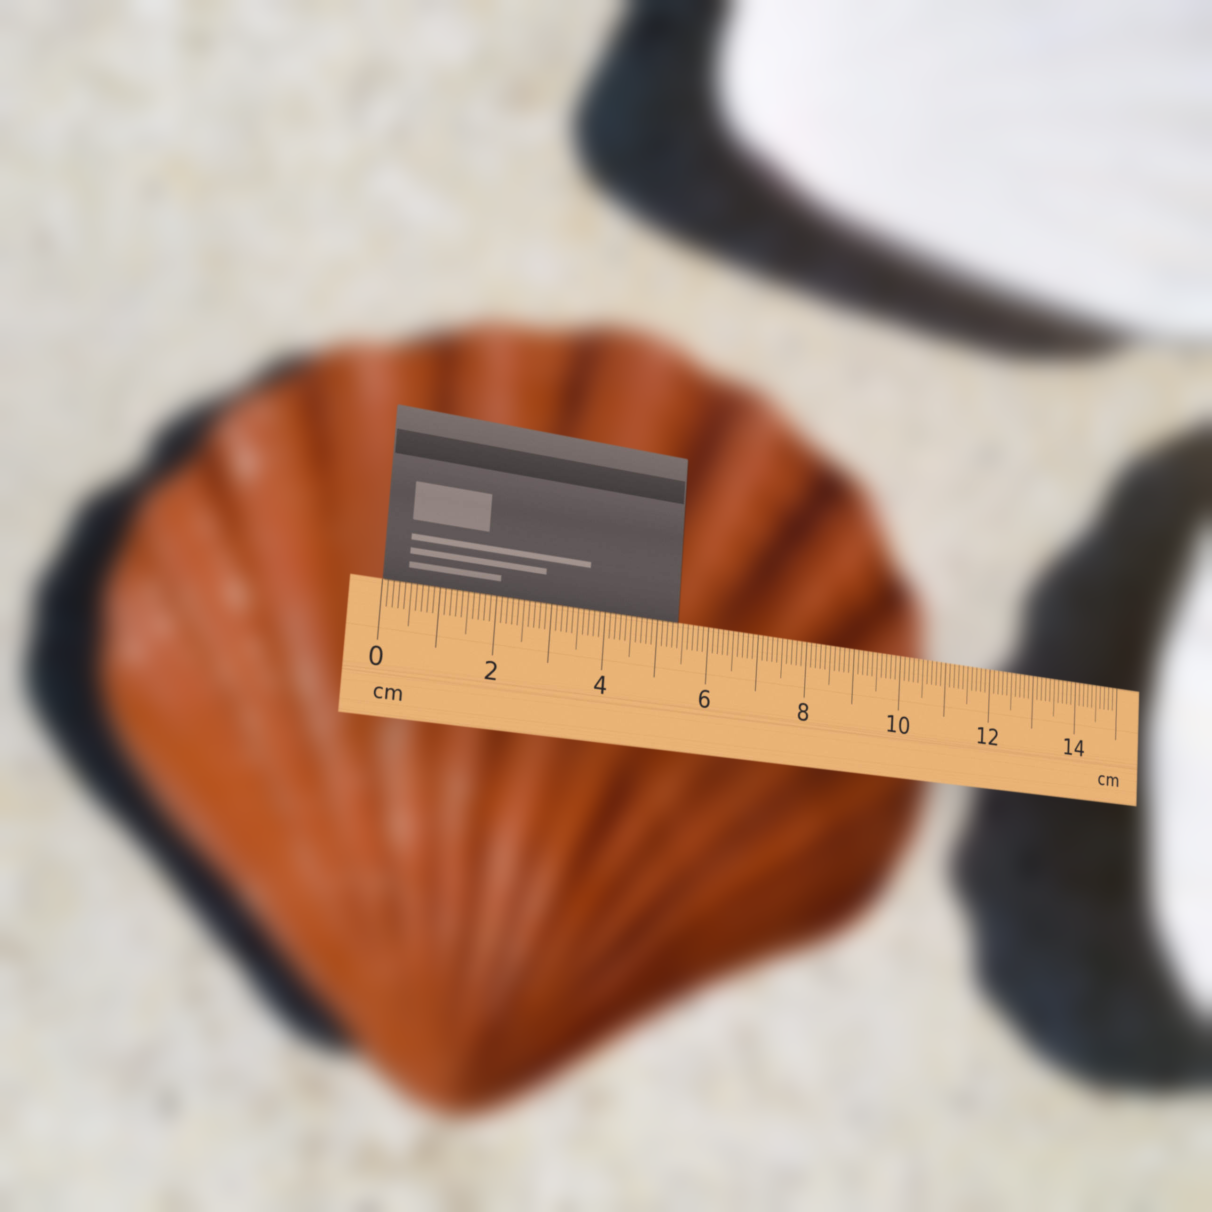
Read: 5.4 (cm)
